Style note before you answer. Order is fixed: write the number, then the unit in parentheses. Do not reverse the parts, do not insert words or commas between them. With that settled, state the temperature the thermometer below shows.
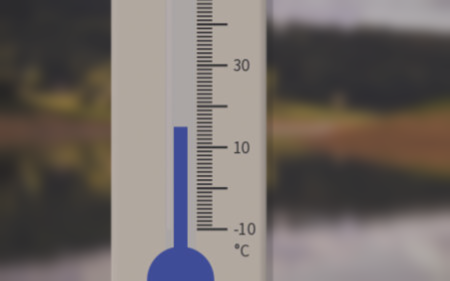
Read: 15 (°C)
